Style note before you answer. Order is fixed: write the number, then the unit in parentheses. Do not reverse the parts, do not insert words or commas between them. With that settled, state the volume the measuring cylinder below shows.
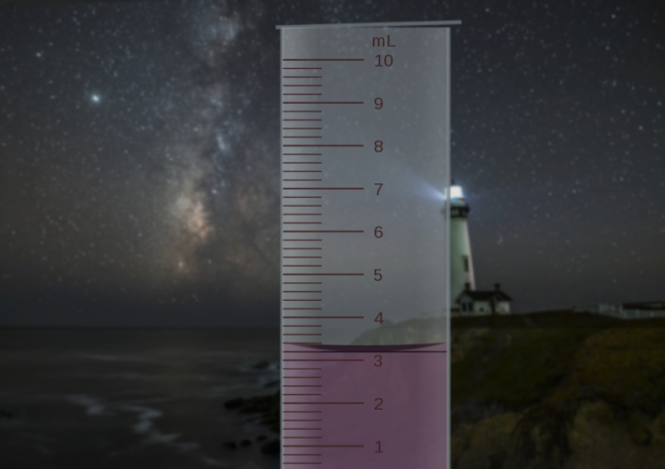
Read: 3.2 (mL)
